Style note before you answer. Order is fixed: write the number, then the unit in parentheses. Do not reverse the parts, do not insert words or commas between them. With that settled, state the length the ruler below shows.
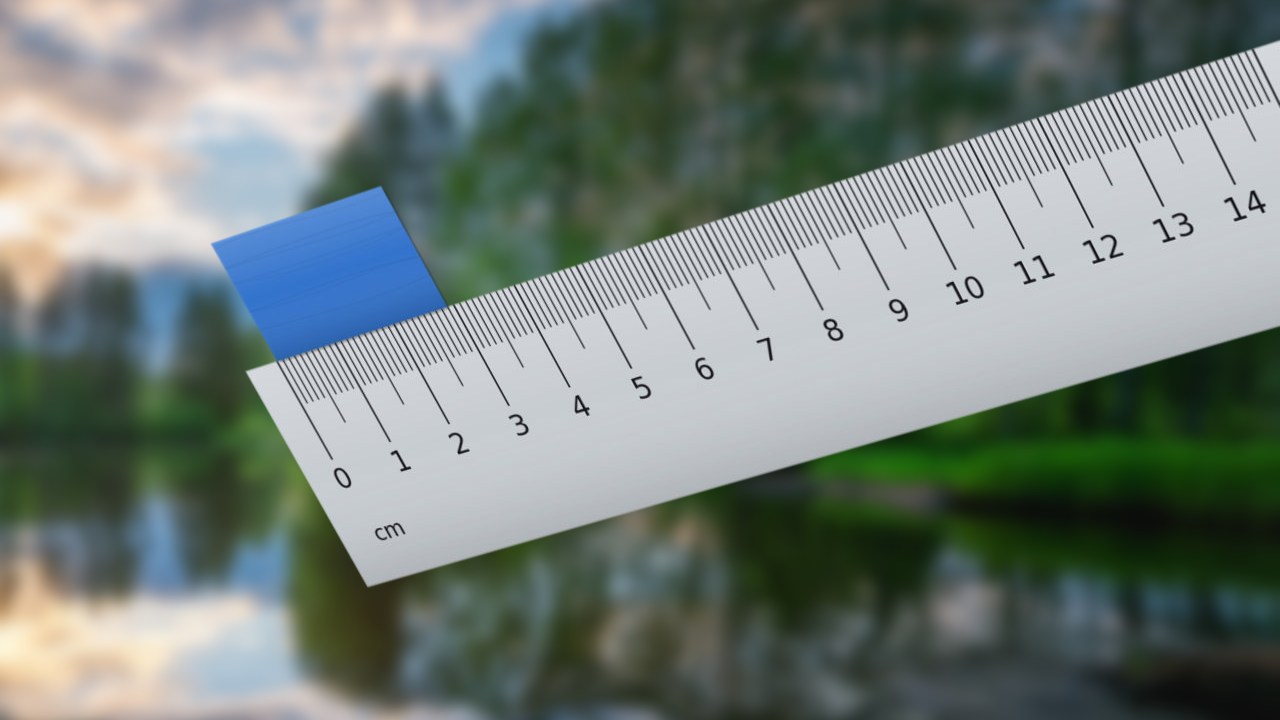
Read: 2.9 (cm)
